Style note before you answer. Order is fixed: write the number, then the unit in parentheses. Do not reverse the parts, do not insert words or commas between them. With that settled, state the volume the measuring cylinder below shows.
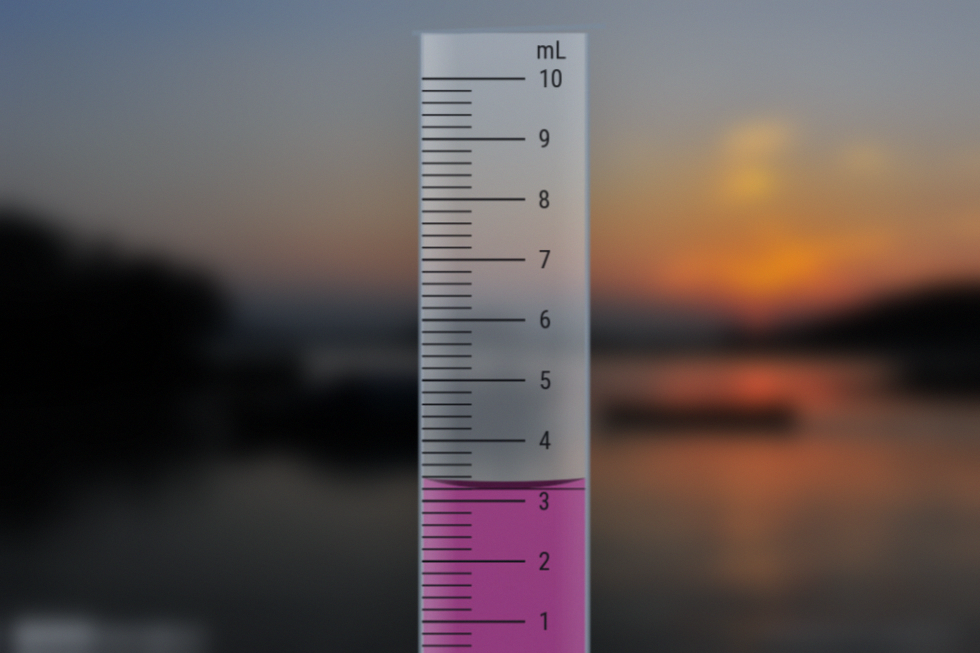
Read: 3.2 (mL)
